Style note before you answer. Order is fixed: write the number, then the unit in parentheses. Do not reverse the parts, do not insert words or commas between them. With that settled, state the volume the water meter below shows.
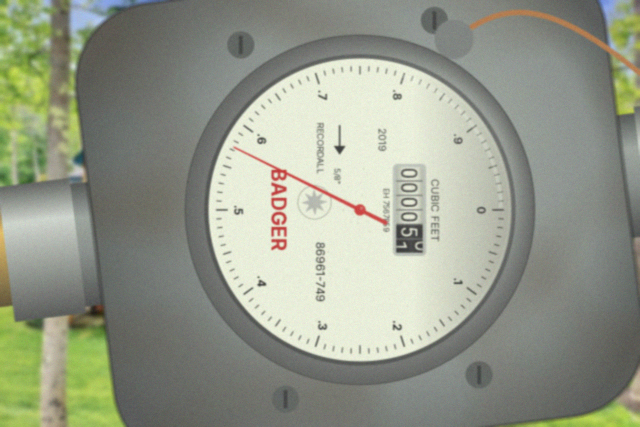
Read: 50.57 (ft³)
